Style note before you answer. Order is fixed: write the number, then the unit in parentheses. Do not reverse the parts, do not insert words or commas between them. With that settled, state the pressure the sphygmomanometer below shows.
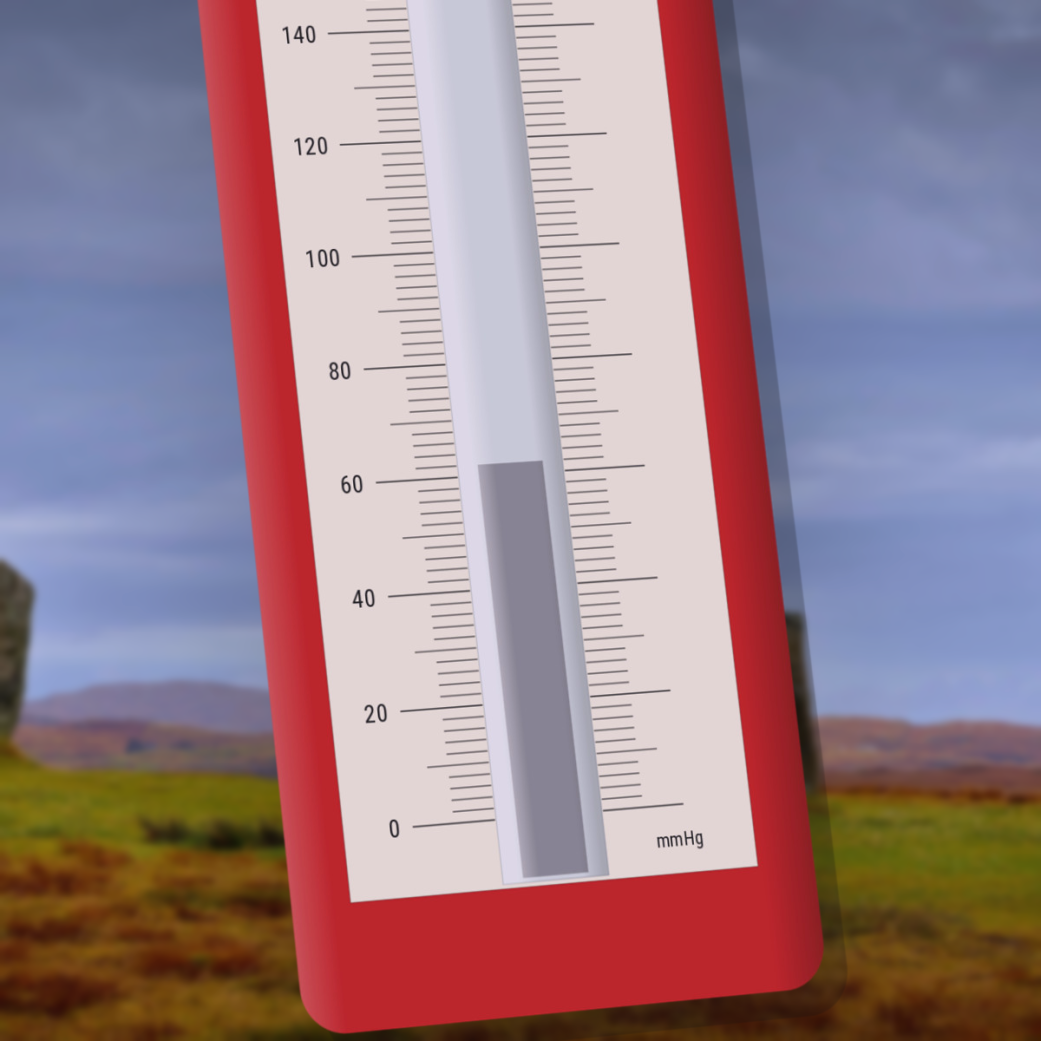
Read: 62 (mmHg)
